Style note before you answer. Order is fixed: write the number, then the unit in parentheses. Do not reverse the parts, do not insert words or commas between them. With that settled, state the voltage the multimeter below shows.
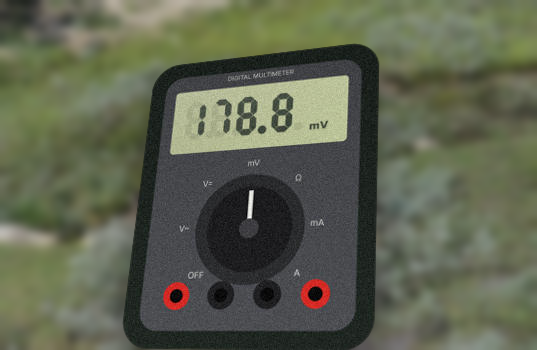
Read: 178.8 (mV)
